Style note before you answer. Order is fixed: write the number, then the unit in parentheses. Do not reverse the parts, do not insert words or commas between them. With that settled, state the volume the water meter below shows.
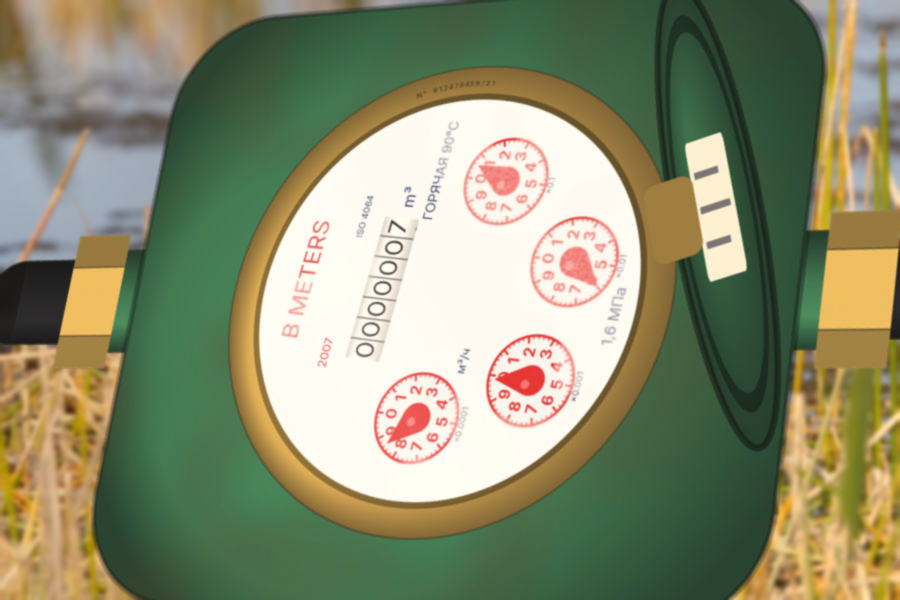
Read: 7.0598 (m³)
